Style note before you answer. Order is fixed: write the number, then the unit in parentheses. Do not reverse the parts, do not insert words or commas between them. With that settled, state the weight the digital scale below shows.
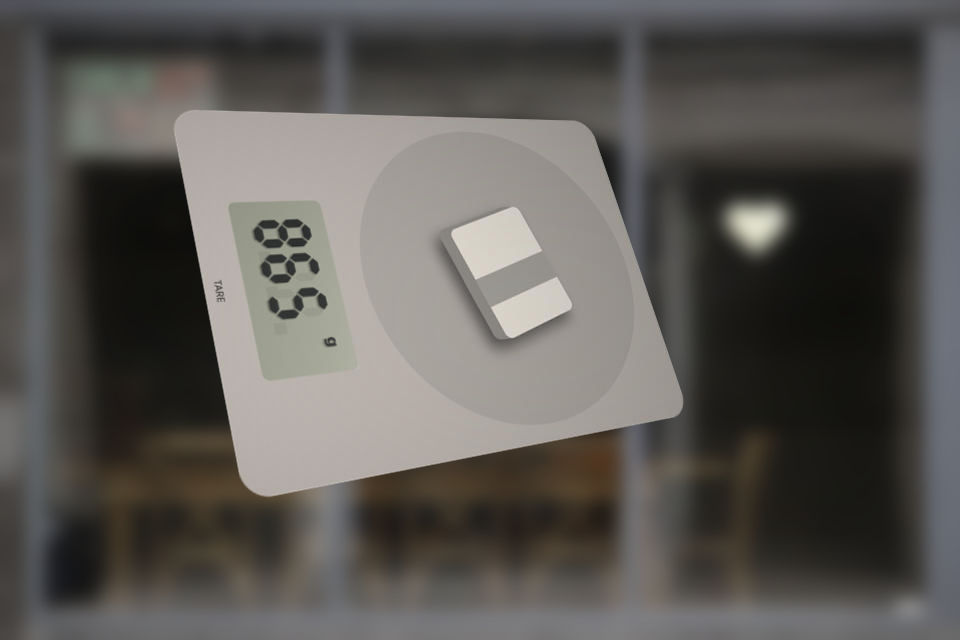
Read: 865 (g)
